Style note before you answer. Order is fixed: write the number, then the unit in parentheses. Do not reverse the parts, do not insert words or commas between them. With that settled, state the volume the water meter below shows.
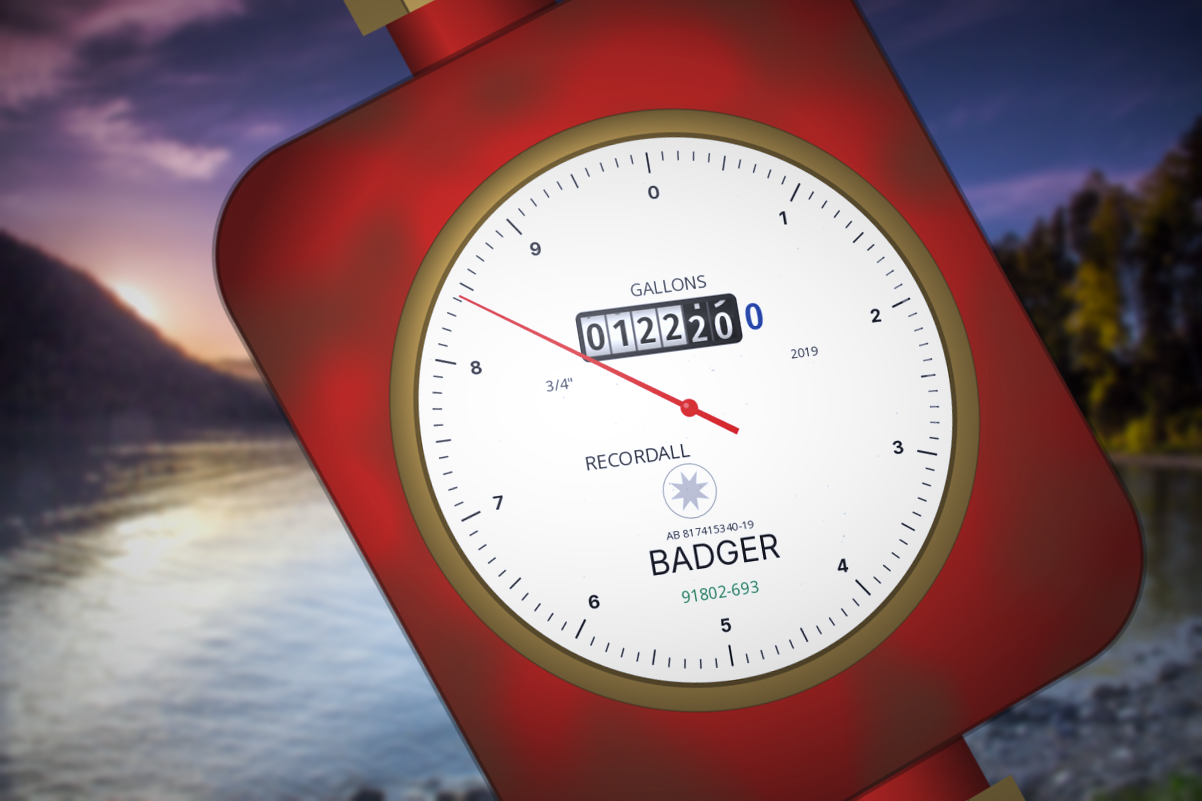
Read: 122198.4 (gal)
